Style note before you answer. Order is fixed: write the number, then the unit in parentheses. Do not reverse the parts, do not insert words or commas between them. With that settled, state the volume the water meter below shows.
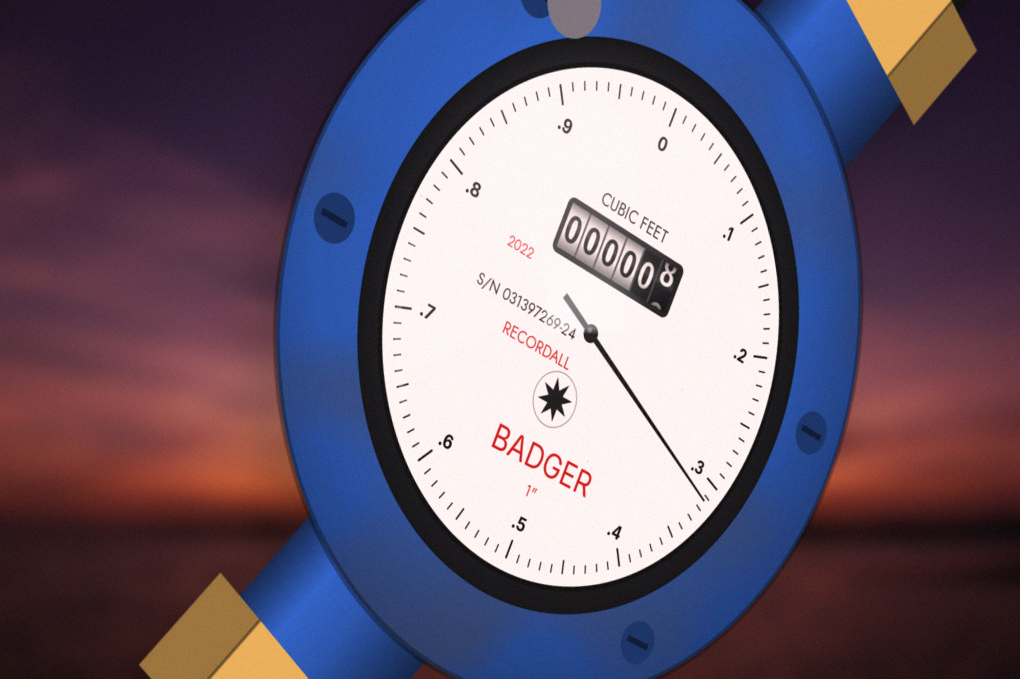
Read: 8.31 (ft³)
